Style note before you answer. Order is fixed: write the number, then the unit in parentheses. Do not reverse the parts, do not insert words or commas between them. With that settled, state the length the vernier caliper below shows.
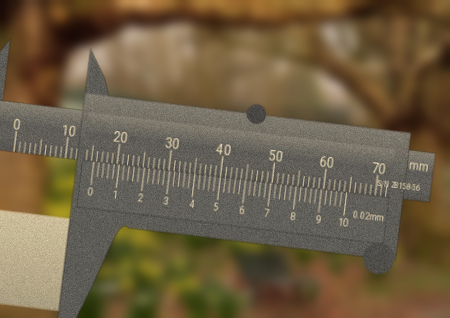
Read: 15.5 (mm)
